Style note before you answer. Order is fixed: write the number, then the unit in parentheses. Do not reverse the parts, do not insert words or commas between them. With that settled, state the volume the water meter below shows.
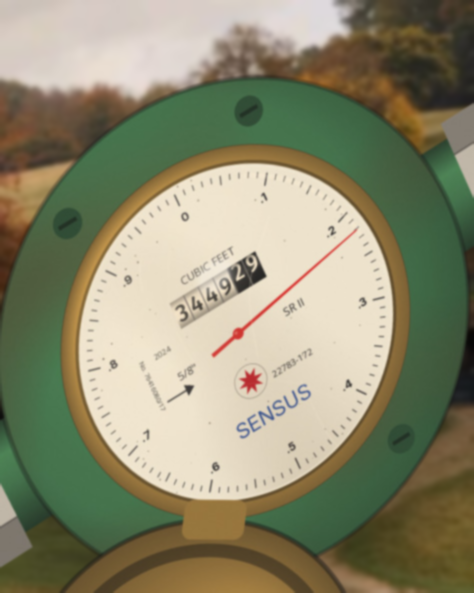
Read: 344929.22 (ft³)
